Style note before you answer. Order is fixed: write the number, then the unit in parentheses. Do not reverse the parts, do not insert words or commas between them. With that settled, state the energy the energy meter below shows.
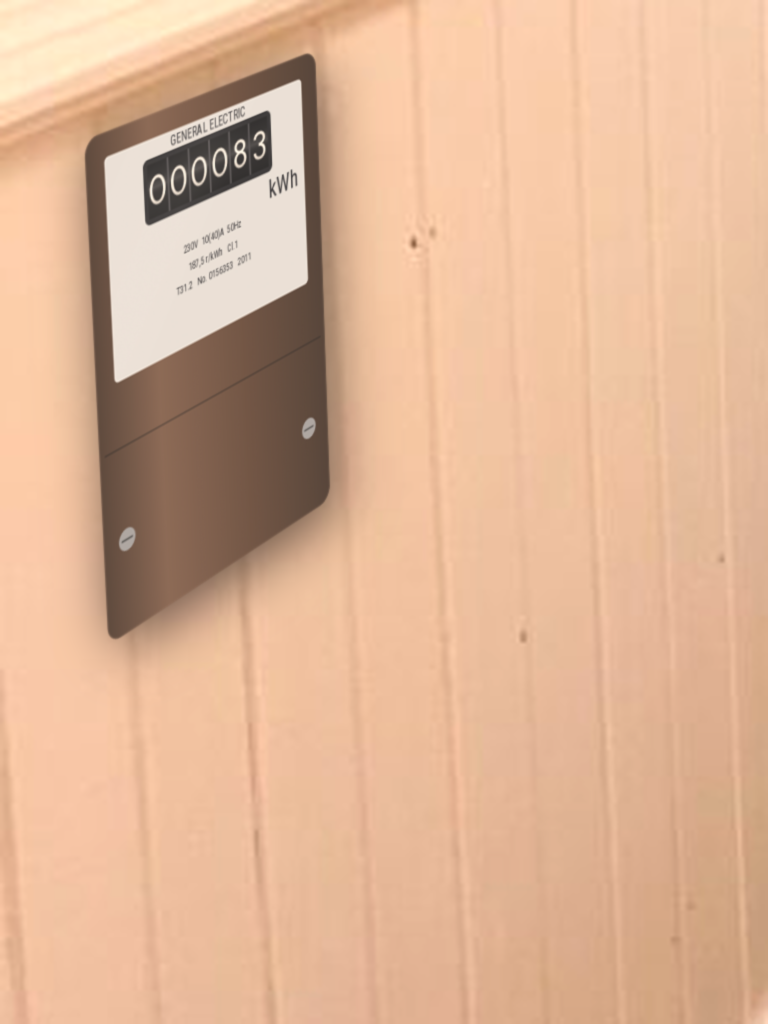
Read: 83 (kWh)
